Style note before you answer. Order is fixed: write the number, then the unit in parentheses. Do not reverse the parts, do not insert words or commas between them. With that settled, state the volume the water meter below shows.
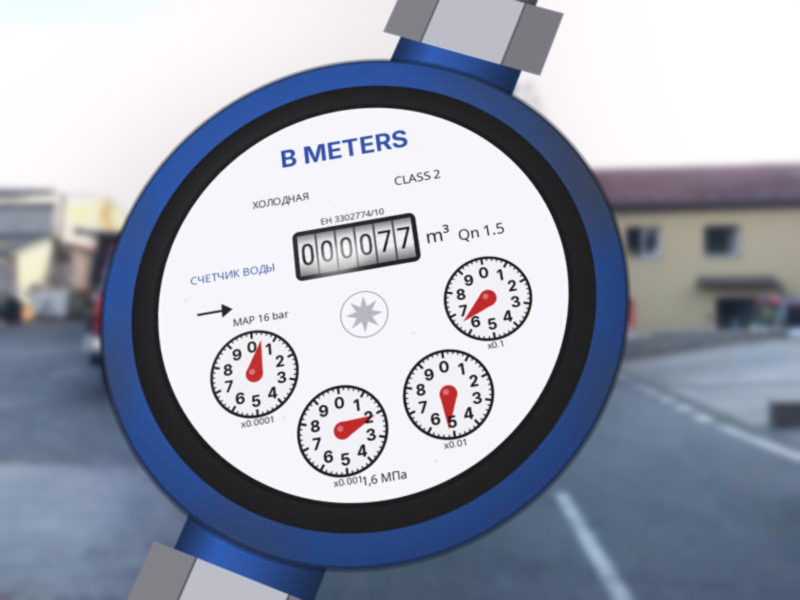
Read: 77.6520 (m³)
